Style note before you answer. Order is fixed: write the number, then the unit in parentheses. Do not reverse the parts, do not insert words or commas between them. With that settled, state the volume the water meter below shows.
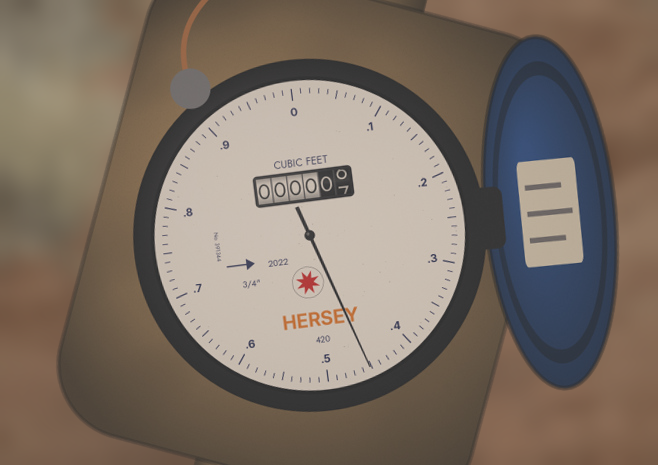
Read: 6.45 (ft³)
